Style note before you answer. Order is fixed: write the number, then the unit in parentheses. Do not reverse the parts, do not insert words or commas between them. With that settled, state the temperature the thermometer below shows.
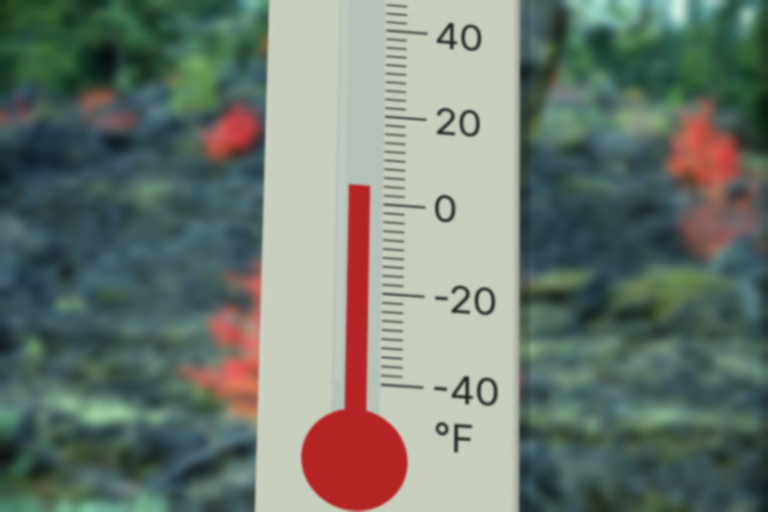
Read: 4 (°F)
